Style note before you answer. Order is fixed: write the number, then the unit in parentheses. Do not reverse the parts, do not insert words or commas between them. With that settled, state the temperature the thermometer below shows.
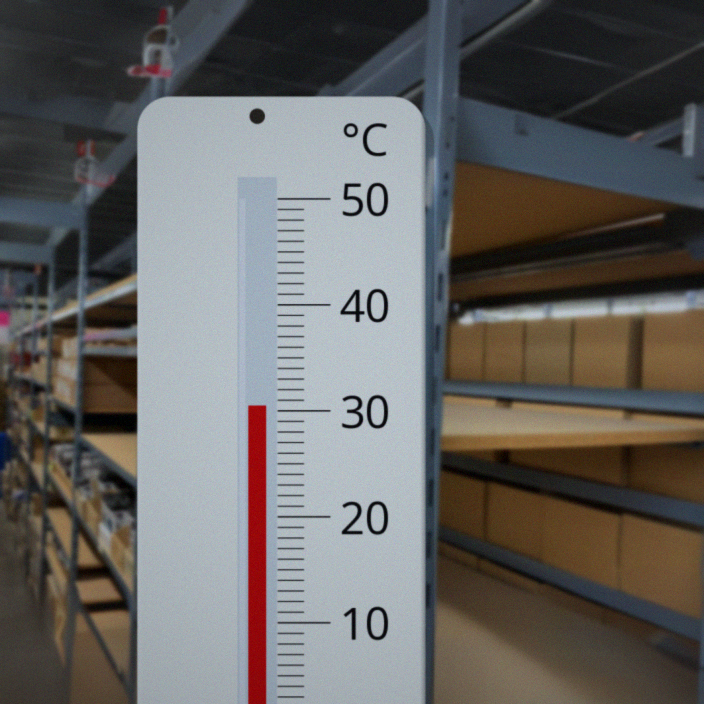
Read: 30.5 (°C)
